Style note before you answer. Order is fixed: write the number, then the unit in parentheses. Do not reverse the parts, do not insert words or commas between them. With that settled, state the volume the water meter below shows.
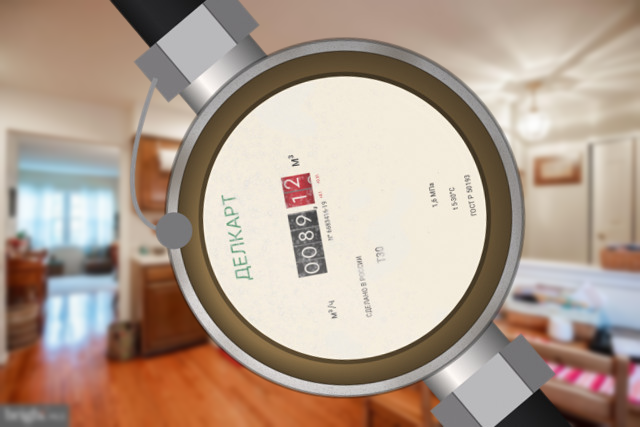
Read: 89.12 (m³)
